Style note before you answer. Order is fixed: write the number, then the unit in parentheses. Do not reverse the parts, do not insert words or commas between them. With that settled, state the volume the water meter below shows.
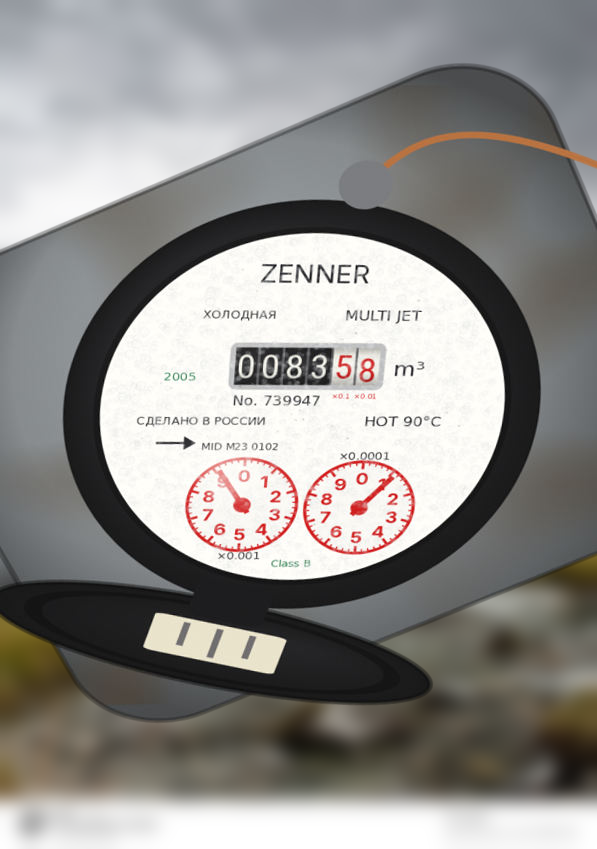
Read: 83.5791 (m³)
